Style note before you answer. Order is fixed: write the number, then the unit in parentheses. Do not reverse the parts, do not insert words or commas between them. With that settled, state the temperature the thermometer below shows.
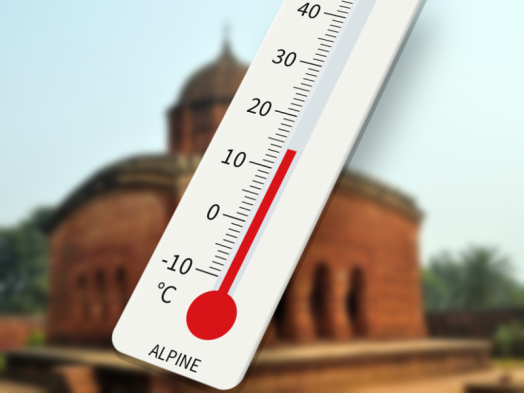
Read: 14 (°C)
